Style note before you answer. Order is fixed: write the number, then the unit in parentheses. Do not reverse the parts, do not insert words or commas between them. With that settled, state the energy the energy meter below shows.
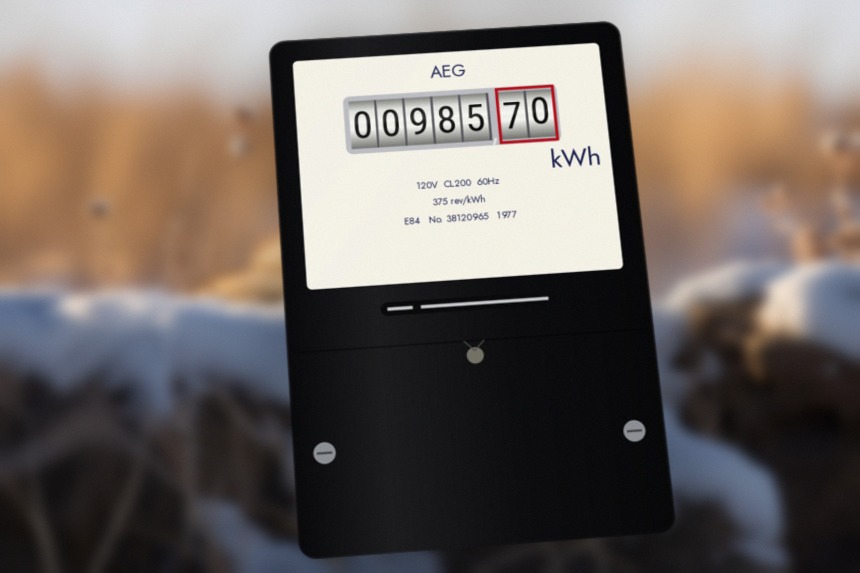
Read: 985.70 (kWh)
